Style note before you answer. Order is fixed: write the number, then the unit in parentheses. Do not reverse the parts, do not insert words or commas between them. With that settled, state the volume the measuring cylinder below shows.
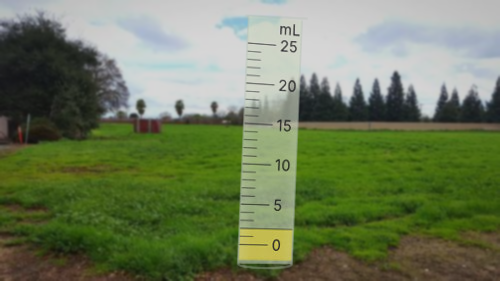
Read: 2 (mL)
